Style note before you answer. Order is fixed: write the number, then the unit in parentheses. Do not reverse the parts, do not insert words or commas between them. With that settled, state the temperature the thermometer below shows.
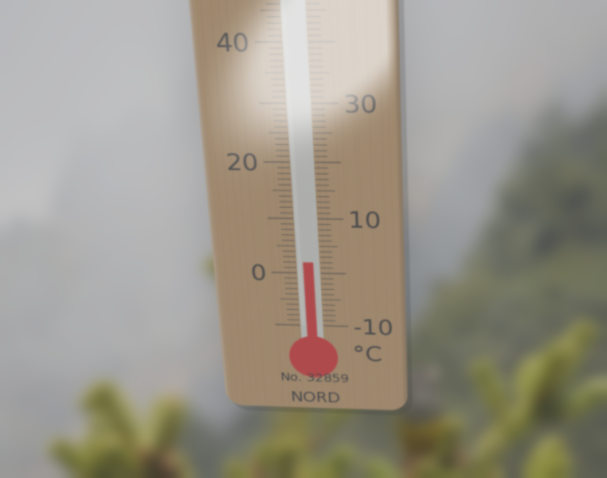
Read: 2 (°C)
